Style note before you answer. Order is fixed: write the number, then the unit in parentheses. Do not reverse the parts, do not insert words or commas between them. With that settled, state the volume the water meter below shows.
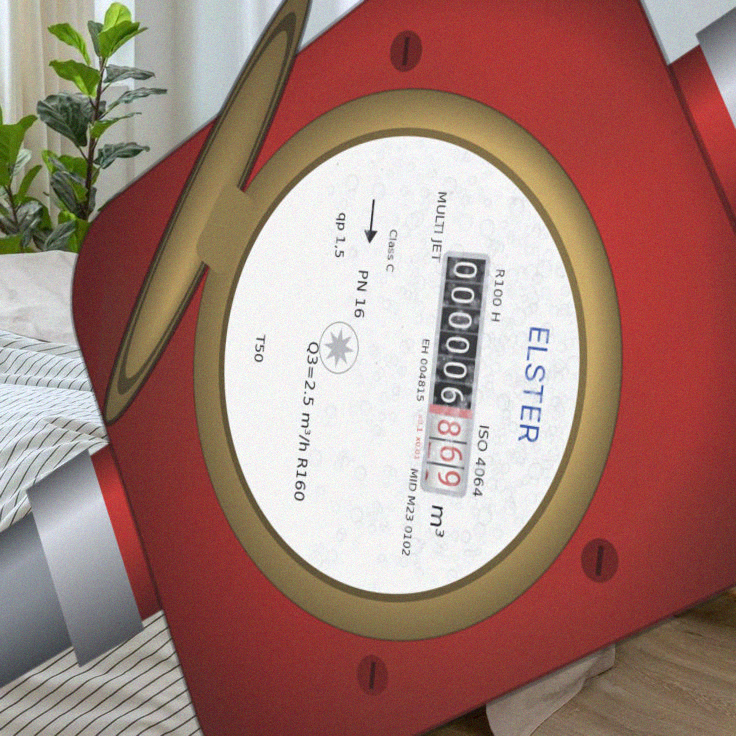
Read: 6.869 (m³)
